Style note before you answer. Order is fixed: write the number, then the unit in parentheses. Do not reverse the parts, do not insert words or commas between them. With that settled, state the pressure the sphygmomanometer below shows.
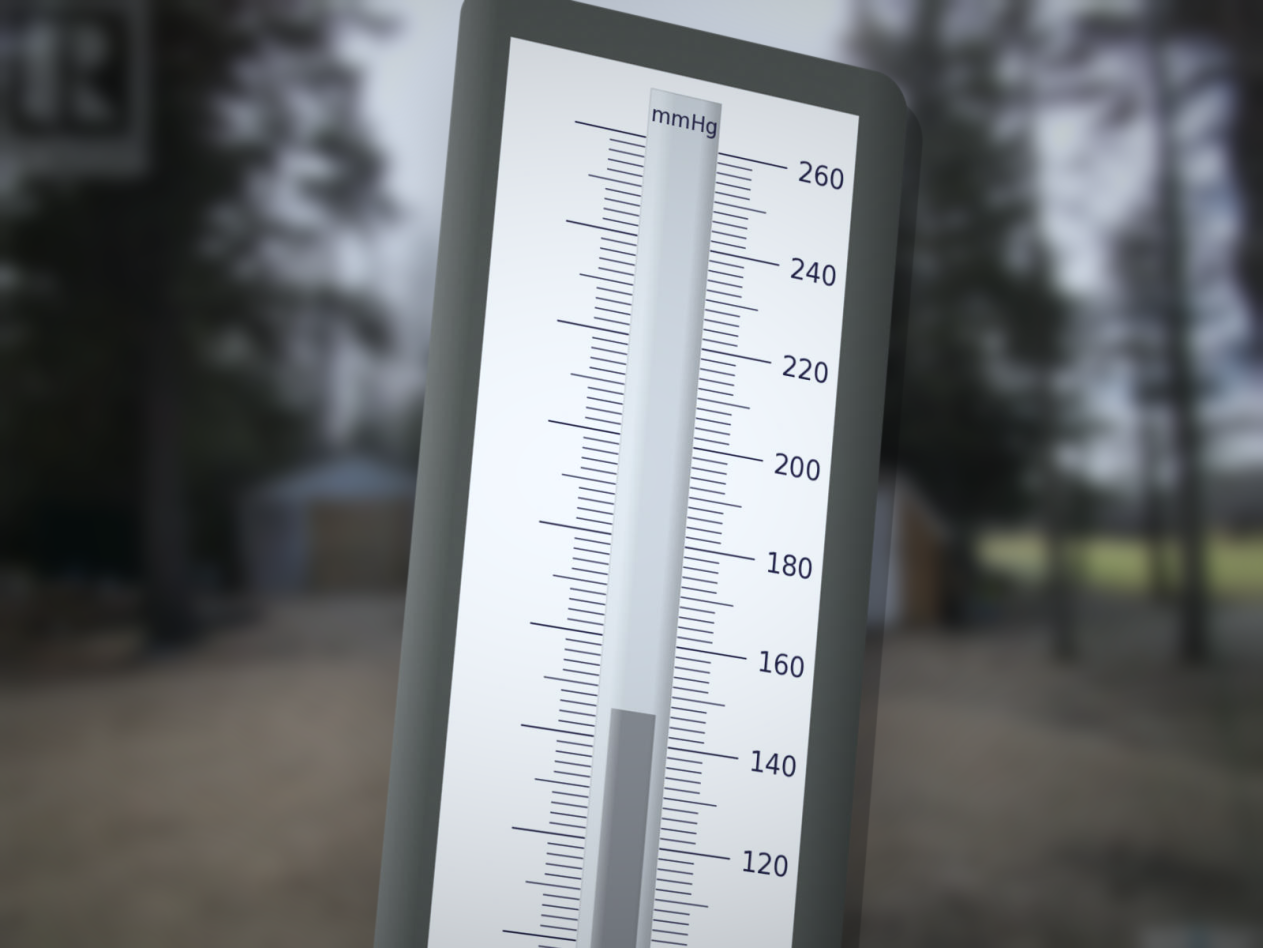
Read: 146 (mmHg)
